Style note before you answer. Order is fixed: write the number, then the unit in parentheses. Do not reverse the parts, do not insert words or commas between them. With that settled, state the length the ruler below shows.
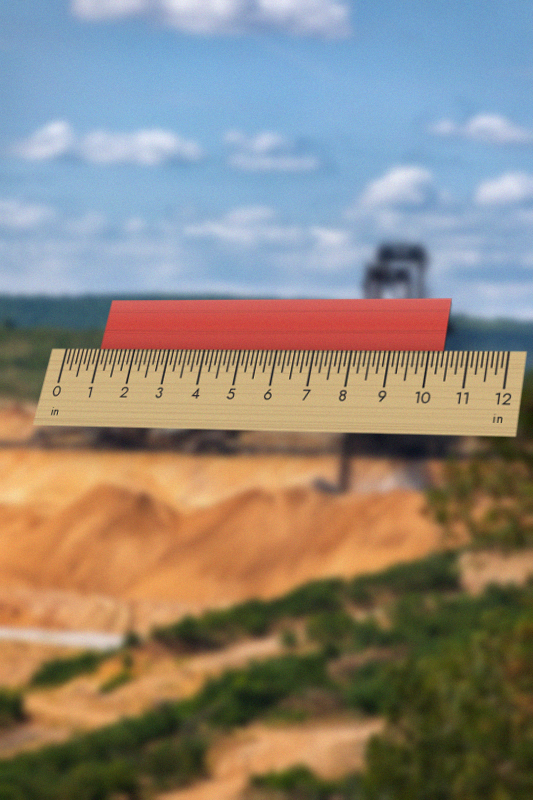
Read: 9.375 (in)
